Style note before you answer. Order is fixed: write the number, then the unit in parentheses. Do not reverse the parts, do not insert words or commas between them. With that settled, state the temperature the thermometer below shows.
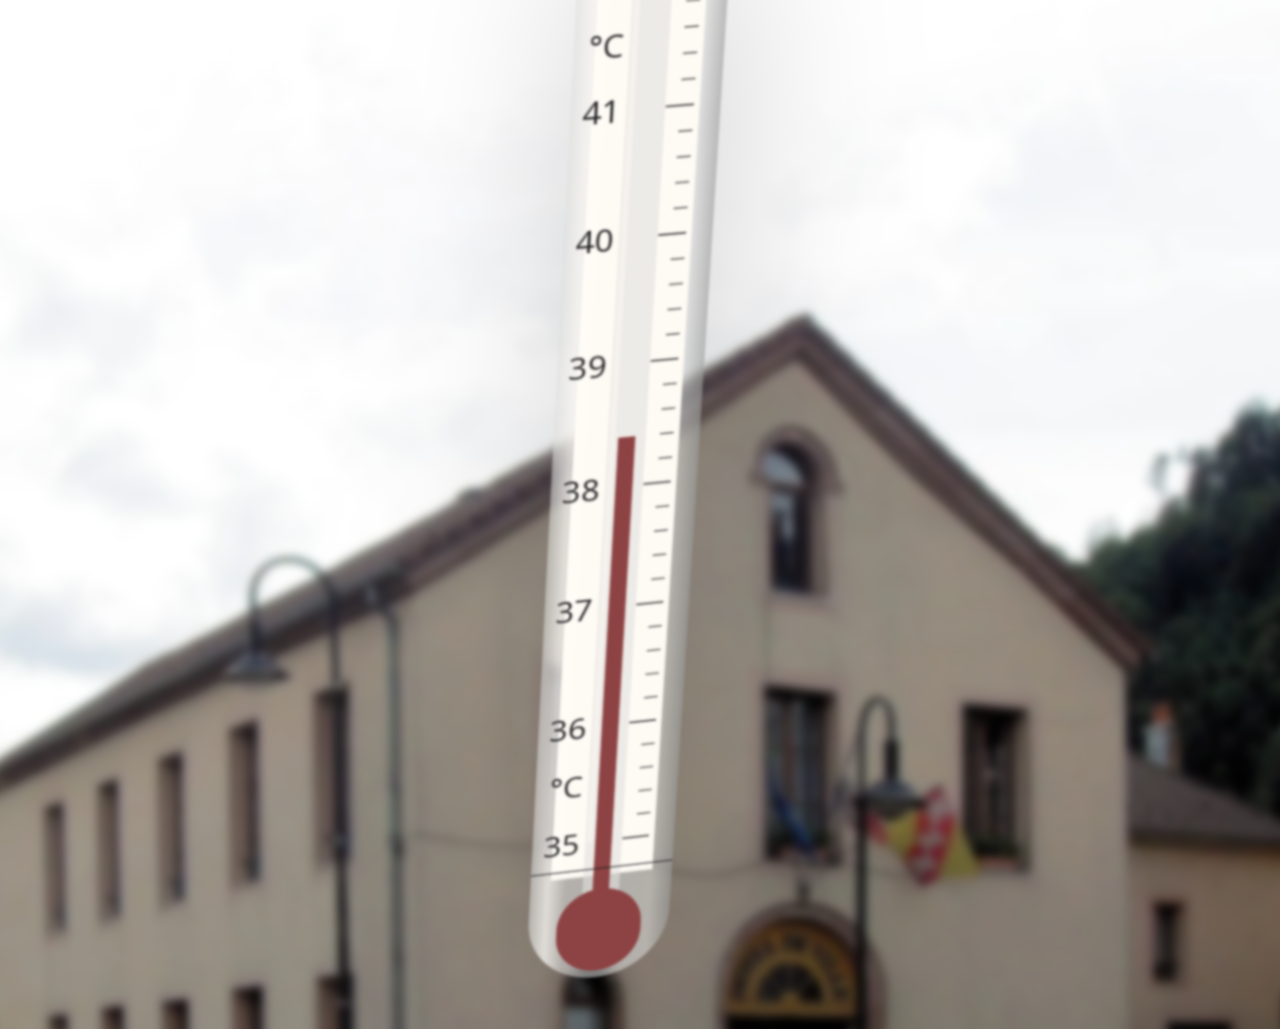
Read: 38.4 (°C)
